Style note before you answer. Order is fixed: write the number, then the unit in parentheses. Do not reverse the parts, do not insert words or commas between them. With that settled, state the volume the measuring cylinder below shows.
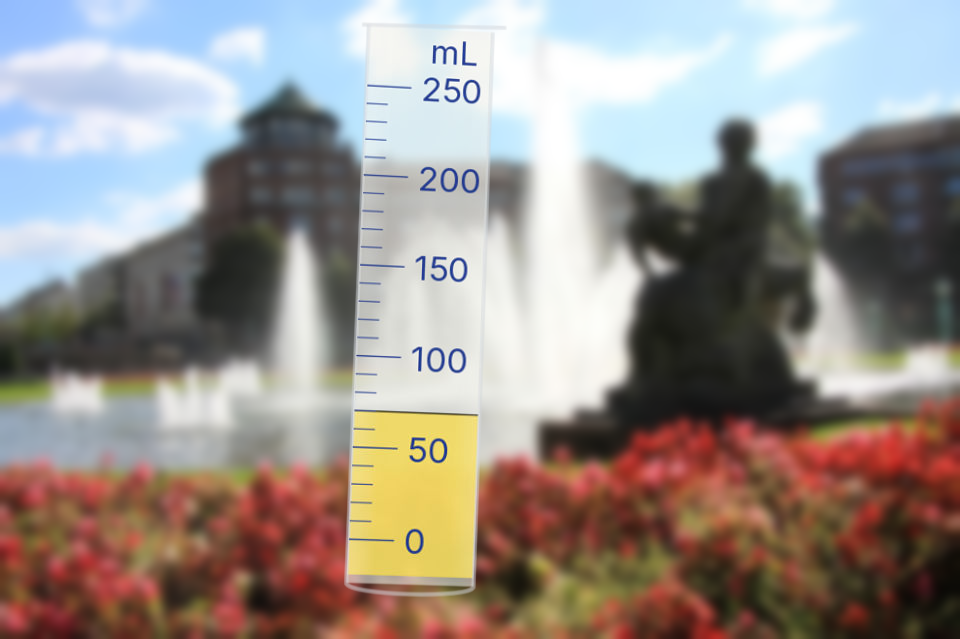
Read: 70 (mL)
